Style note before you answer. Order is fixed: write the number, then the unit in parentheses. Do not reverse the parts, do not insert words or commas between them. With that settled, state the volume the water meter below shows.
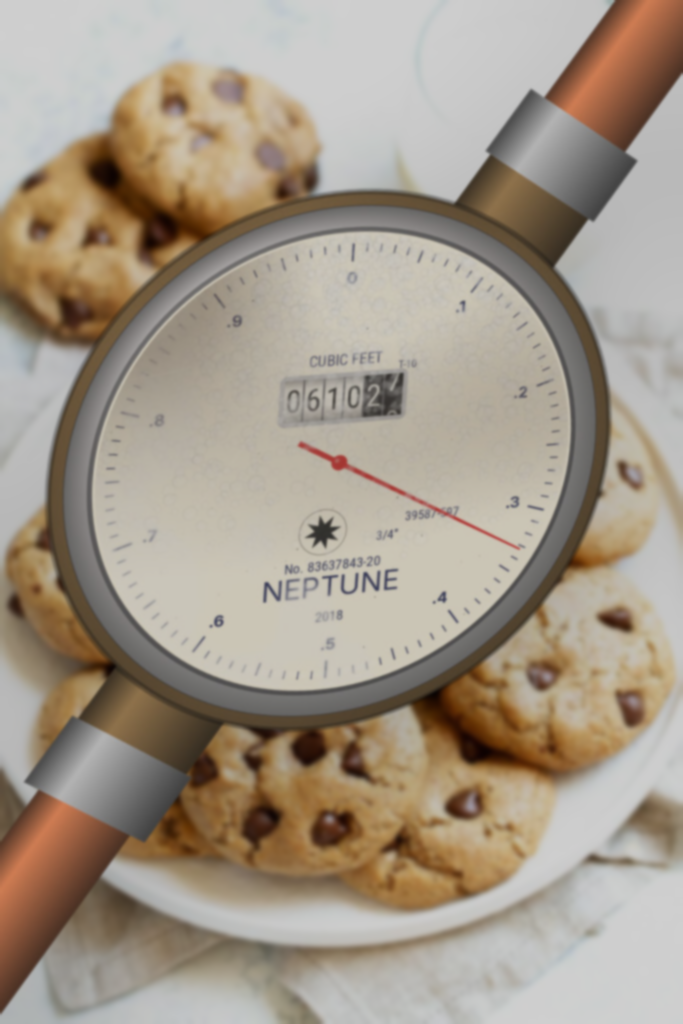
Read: 61027.33 (ft³)
